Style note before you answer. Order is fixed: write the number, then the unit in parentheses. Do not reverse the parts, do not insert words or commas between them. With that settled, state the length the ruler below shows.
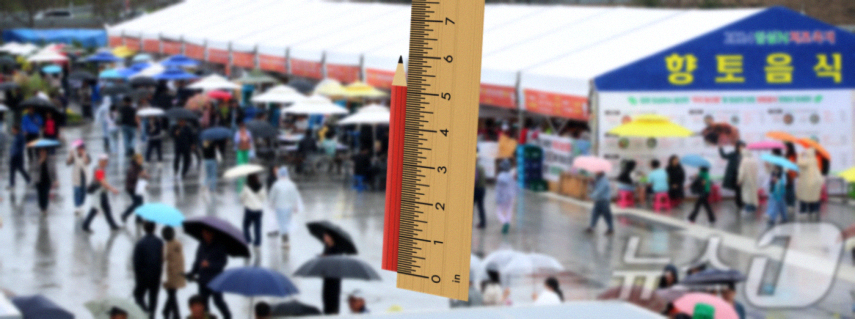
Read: 6 (in)
